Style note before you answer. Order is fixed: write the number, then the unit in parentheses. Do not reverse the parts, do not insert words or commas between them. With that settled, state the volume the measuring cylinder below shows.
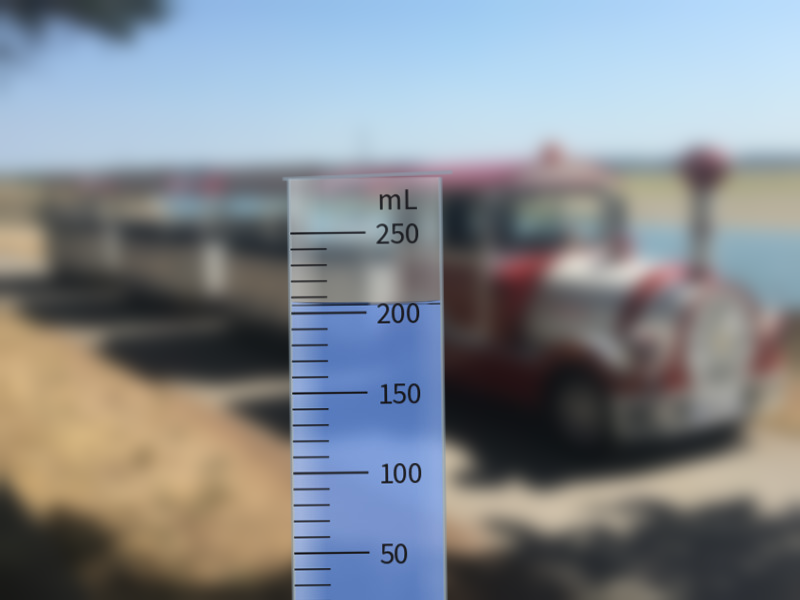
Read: 205 (mL)
